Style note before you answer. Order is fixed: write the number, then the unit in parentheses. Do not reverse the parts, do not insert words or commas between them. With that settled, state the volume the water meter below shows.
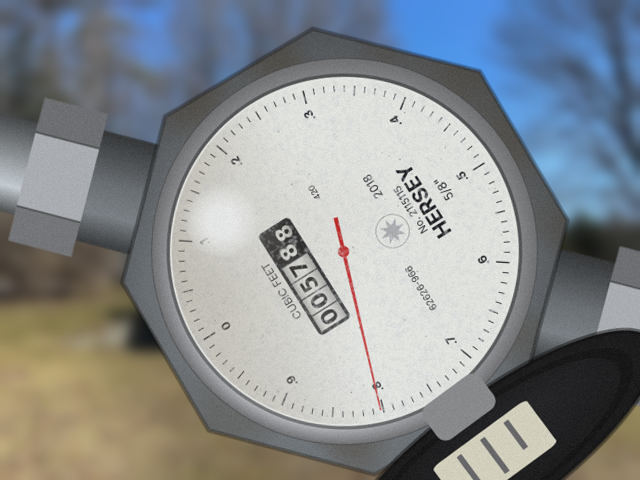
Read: 5787.80 (ft³)
